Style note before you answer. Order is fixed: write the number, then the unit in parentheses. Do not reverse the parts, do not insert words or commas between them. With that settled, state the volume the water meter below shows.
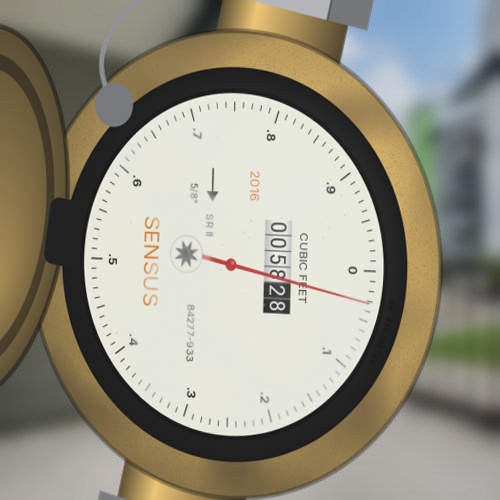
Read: 5828.03 (ft³)
